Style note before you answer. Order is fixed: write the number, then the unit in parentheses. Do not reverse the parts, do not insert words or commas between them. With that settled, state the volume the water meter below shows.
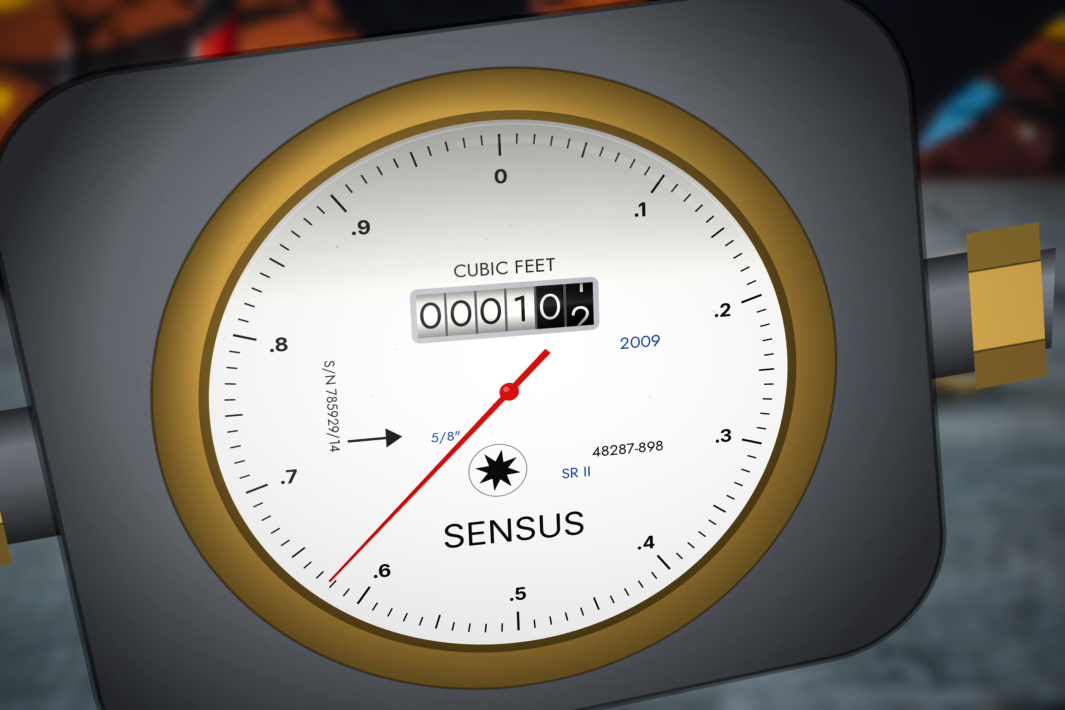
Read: 101.62 (ft³)
